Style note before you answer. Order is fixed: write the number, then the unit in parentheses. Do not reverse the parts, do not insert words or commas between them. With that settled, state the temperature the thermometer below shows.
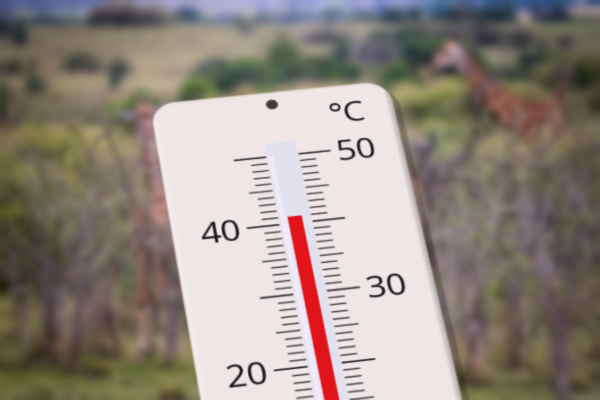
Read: 41 (°C)
